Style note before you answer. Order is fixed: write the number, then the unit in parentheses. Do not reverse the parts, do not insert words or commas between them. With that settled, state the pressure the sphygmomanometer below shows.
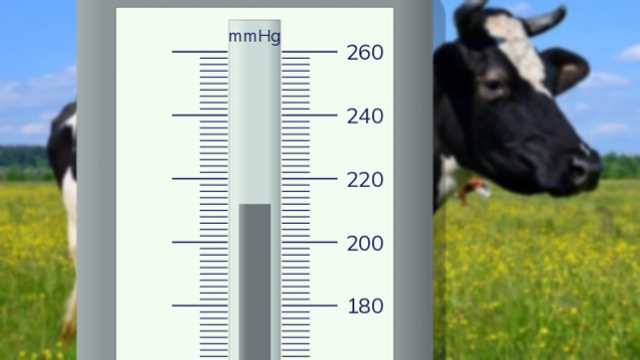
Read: 212 (mmHg)
